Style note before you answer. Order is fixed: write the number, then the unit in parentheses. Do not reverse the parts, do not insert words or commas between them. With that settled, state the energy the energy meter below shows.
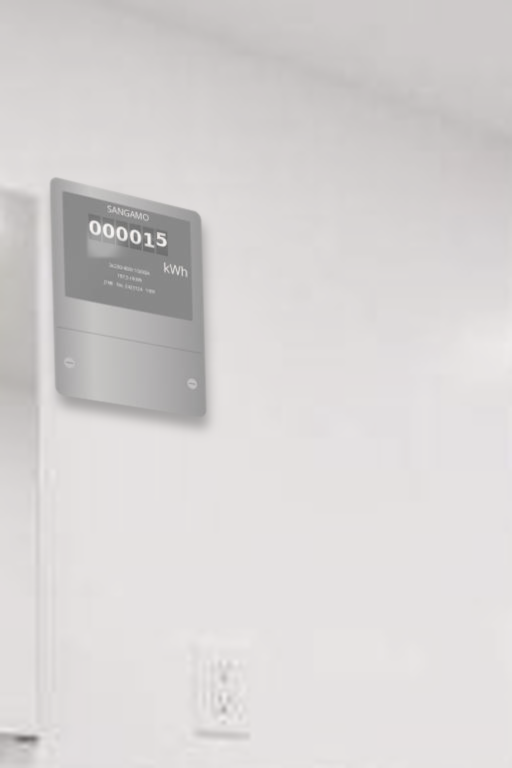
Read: 15 (kWh)
